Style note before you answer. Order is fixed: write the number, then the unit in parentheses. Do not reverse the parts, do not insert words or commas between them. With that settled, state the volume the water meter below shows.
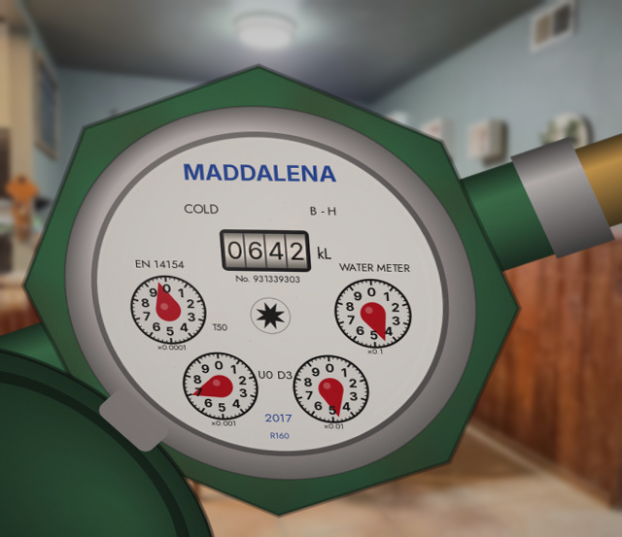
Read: 642.4469 (kL)
